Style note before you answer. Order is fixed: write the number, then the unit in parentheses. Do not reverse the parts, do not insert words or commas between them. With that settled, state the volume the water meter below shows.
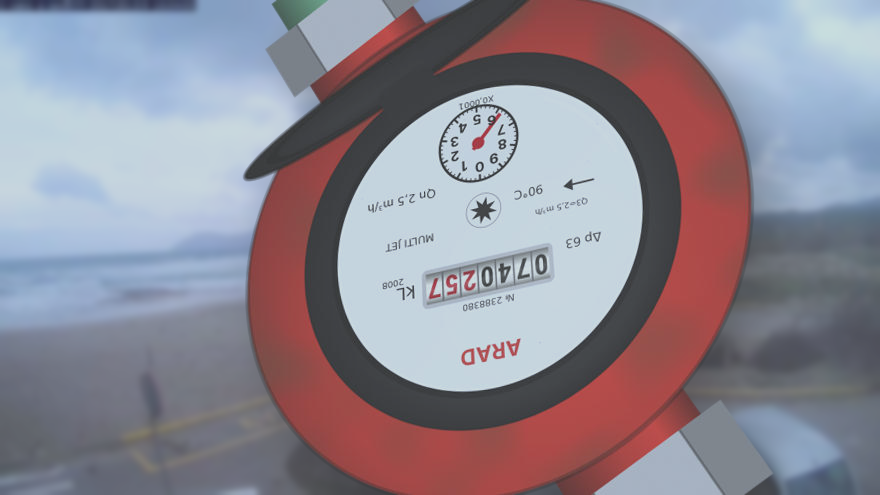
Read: 740.2576 (kL)
